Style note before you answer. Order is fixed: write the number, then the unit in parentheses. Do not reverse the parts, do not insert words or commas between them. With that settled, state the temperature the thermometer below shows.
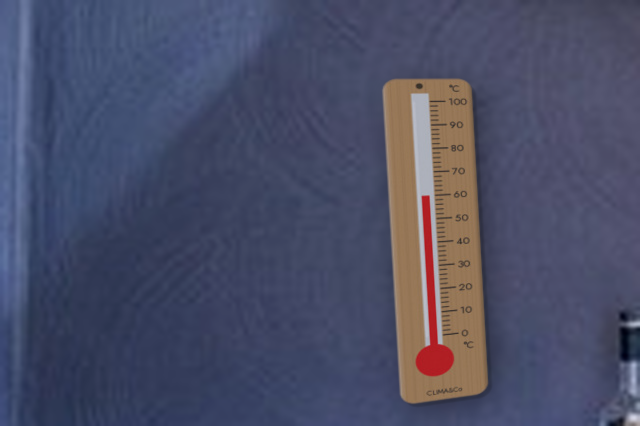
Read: 60 (°C)
